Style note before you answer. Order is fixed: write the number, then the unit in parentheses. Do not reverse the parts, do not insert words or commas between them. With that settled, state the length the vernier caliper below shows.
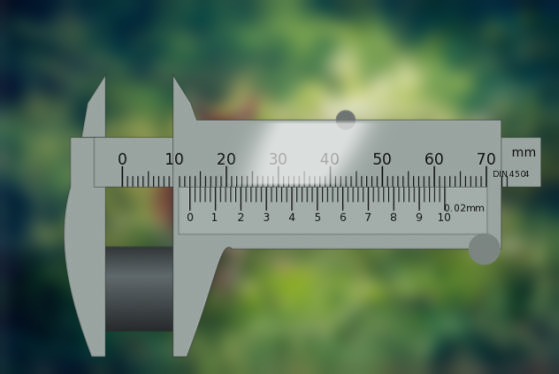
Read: 13.0 (mm)
